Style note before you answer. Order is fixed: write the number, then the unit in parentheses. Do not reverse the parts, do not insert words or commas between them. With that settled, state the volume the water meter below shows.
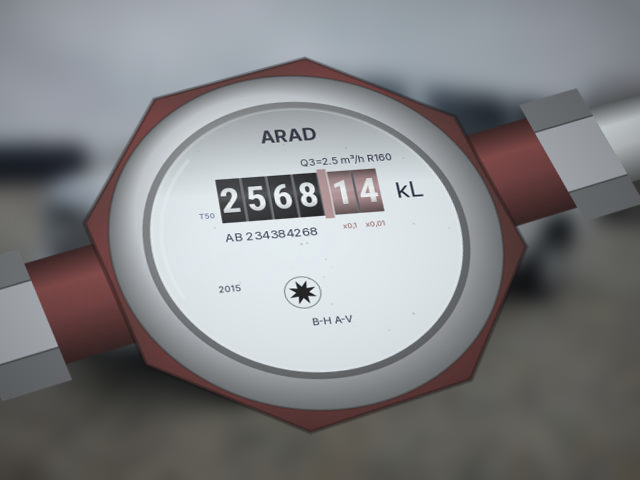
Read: 2568.14 (kL)
